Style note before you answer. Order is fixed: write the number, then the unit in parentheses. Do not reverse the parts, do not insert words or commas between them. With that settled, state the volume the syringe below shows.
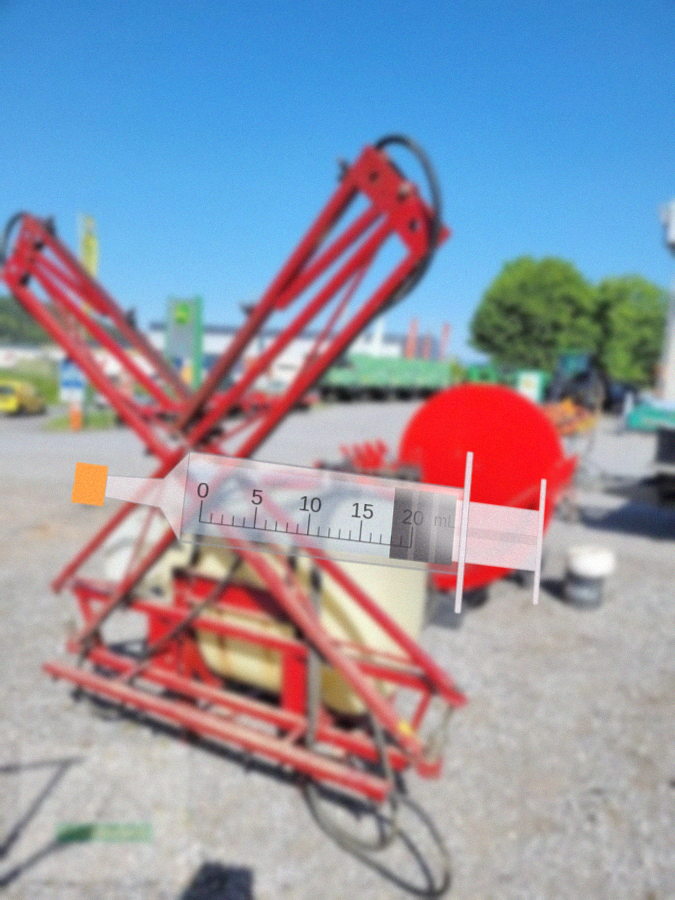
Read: 18 (mL)
